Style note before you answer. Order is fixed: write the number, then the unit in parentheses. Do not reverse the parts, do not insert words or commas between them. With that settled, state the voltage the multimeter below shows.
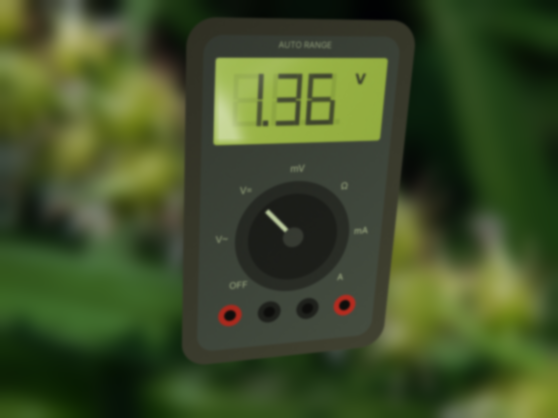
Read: 1.36 (V)
